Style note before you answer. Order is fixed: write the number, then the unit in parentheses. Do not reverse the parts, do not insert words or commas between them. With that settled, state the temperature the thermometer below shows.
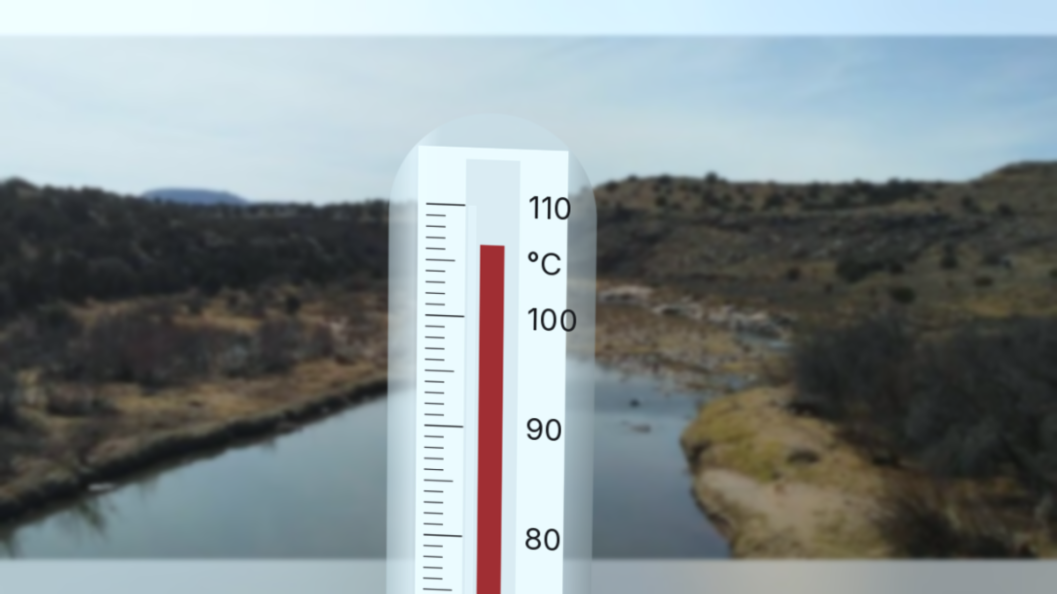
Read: 106.5 (°C)
